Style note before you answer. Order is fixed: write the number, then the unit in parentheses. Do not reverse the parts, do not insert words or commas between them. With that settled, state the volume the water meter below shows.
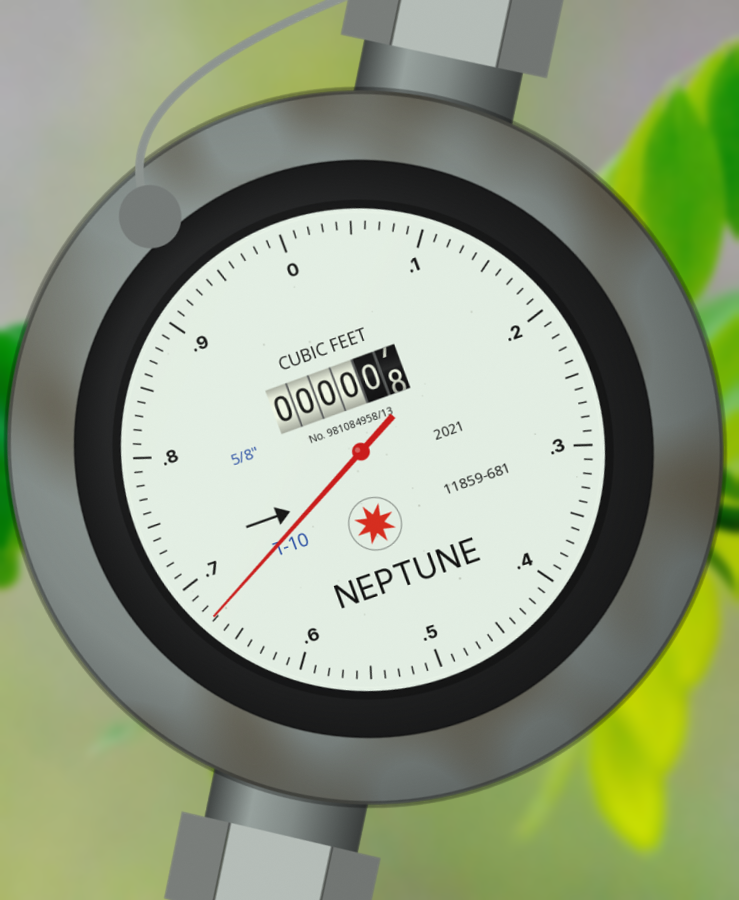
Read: 7.67 (ft³)
